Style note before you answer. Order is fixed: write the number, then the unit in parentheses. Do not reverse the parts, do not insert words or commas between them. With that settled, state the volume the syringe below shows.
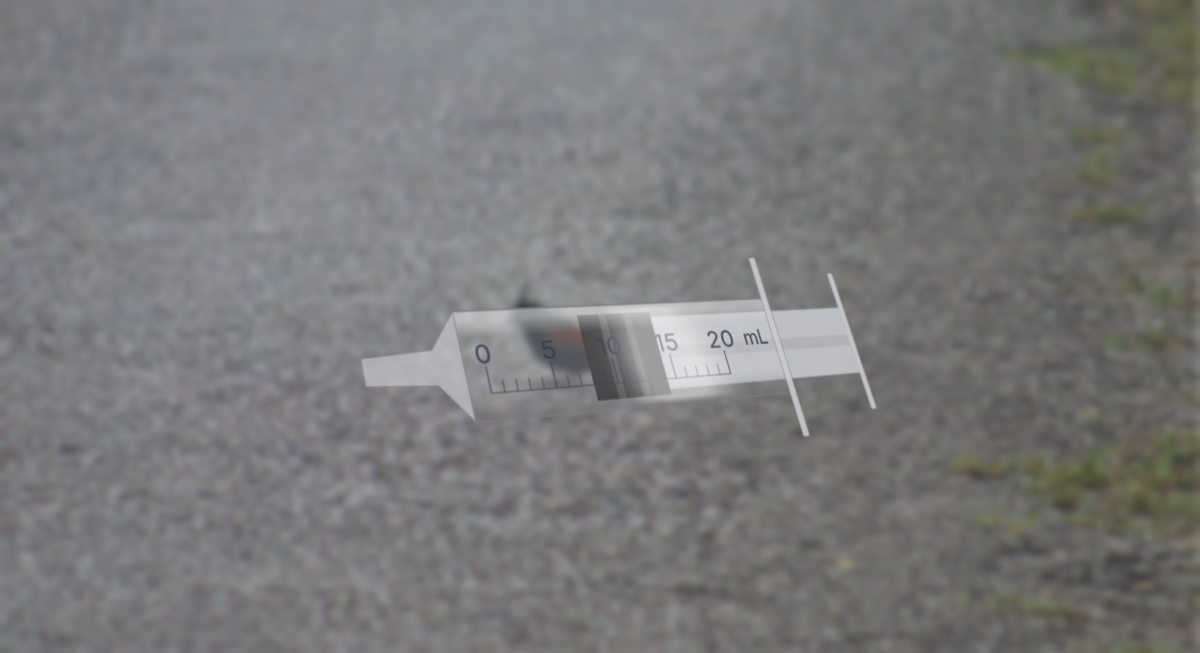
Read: 8 (mL)
